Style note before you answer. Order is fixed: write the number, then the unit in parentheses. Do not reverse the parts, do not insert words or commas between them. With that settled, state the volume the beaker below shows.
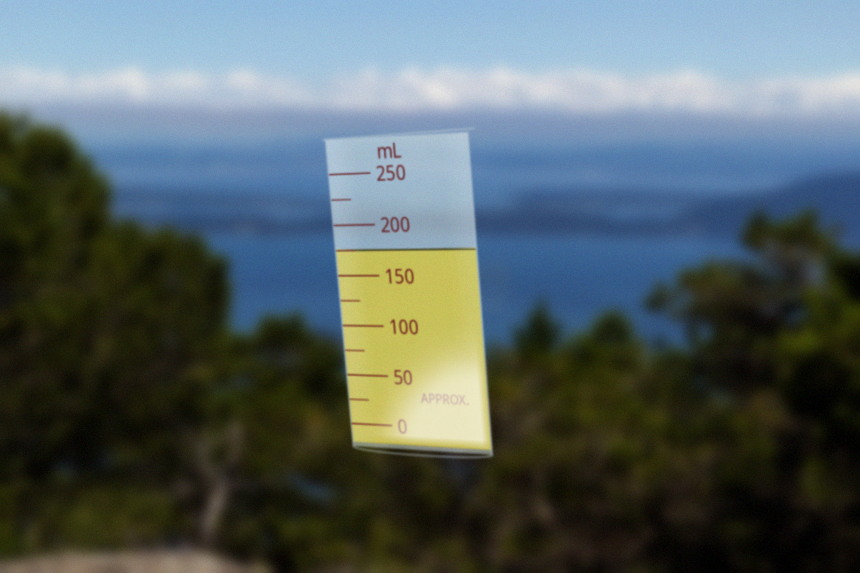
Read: 175 (mL)
